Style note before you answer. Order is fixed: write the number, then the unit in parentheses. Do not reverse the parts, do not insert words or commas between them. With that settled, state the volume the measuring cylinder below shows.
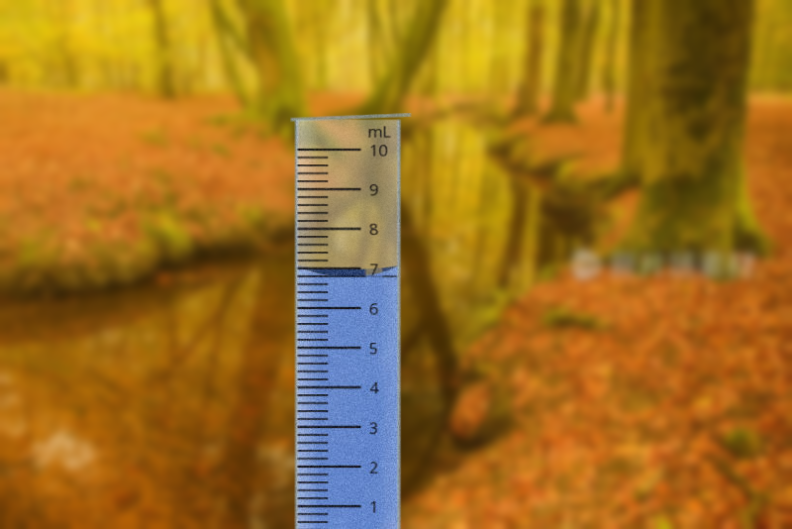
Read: 6.8 (mL)
